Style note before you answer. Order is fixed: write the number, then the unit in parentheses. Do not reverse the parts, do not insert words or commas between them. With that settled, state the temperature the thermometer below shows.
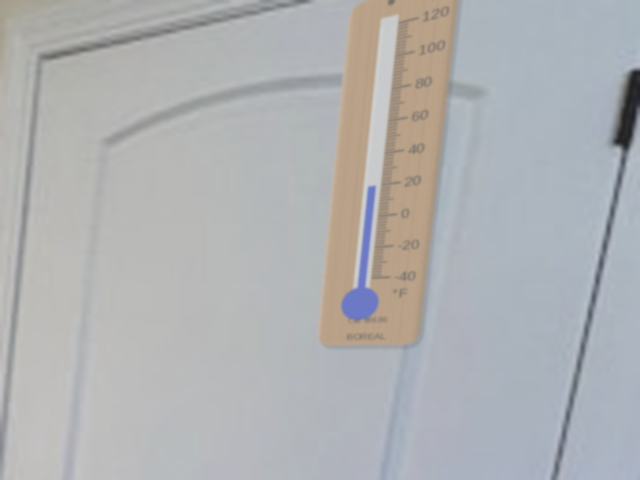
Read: 20 (°F)
